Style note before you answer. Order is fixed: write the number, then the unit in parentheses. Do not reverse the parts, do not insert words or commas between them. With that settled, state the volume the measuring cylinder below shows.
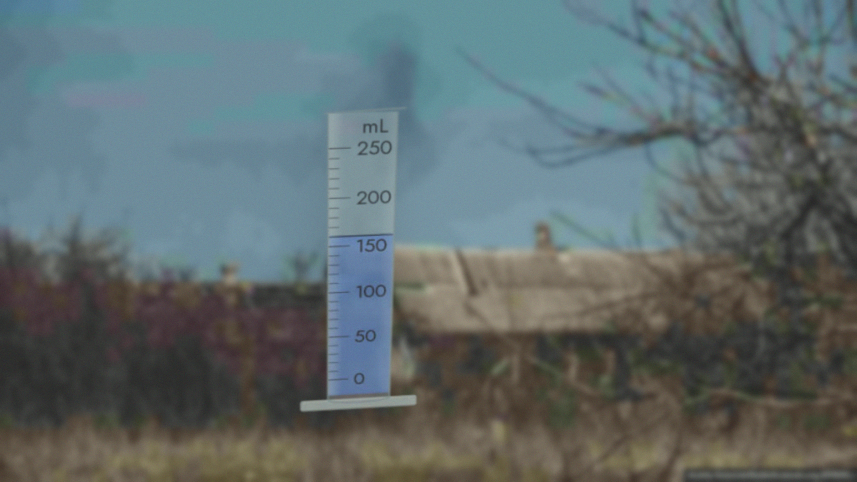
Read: 160 (mL)
